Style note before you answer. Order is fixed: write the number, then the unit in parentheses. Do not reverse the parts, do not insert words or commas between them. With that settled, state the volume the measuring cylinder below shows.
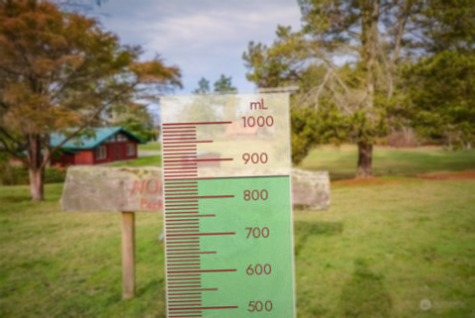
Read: 850 (mL)
